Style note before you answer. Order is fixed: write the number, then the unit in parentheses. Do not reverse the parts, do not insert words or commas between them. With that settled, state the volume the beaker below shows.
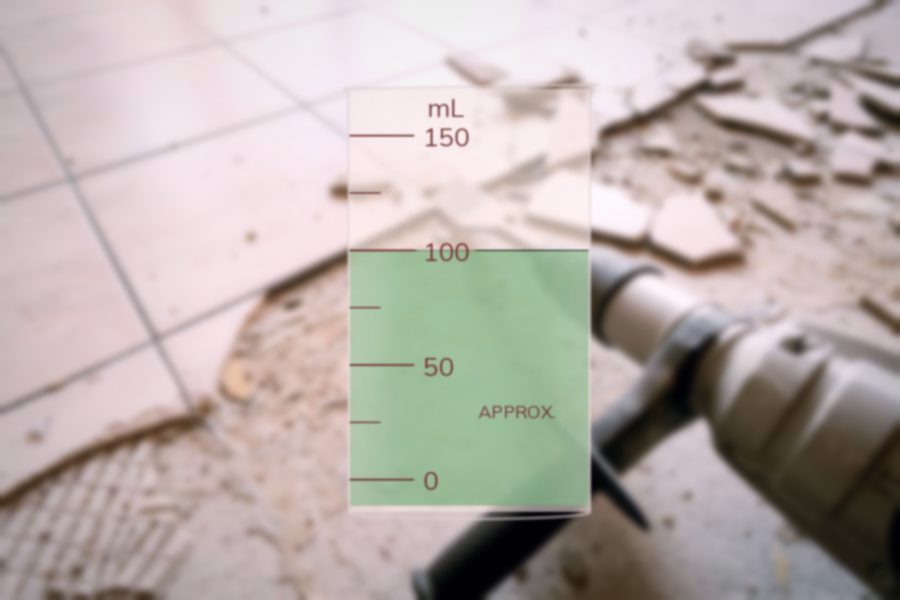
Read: 100 (mL)
